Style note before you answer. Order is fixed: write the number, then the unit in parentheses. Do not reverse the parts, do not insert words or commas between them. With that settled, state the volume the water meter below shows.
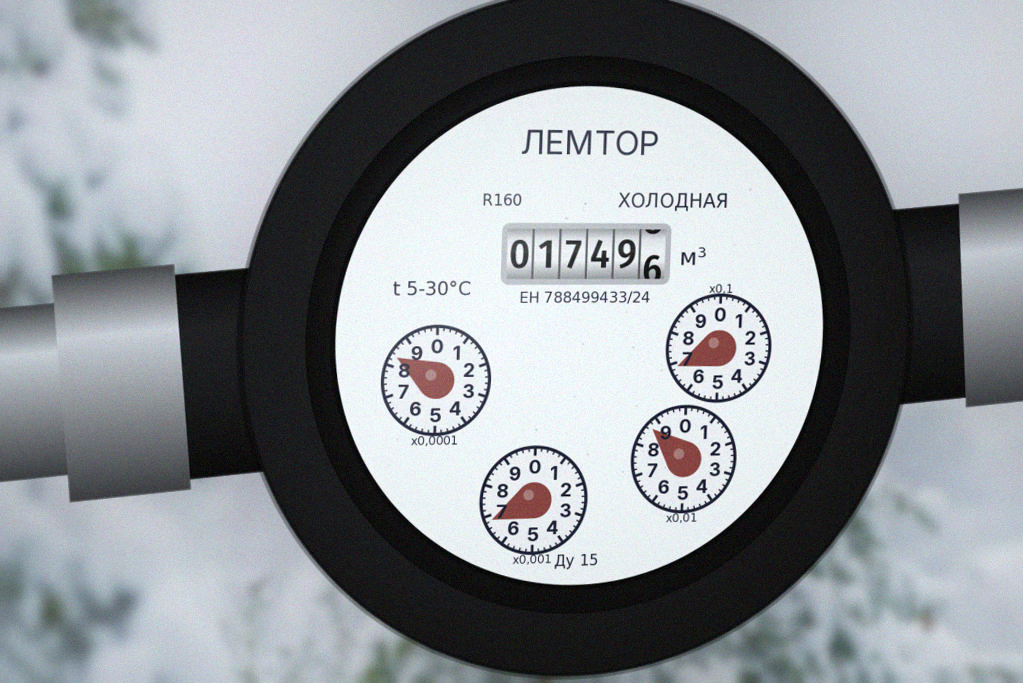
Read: 17495.6868 (m³)
